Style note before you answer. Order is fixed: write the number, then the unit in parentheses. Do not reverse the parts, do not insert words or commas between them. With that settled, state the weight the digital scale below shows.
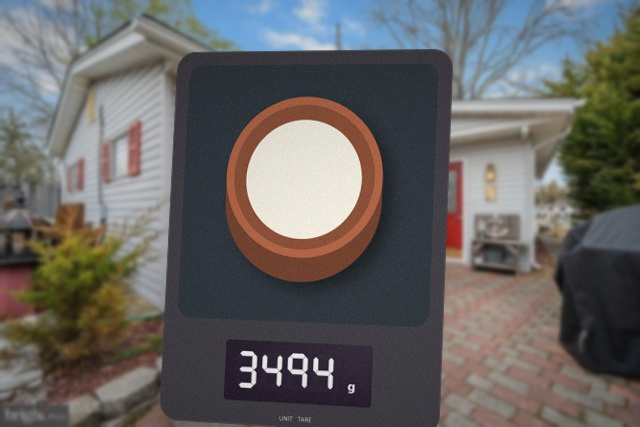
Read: 3494 (g)
